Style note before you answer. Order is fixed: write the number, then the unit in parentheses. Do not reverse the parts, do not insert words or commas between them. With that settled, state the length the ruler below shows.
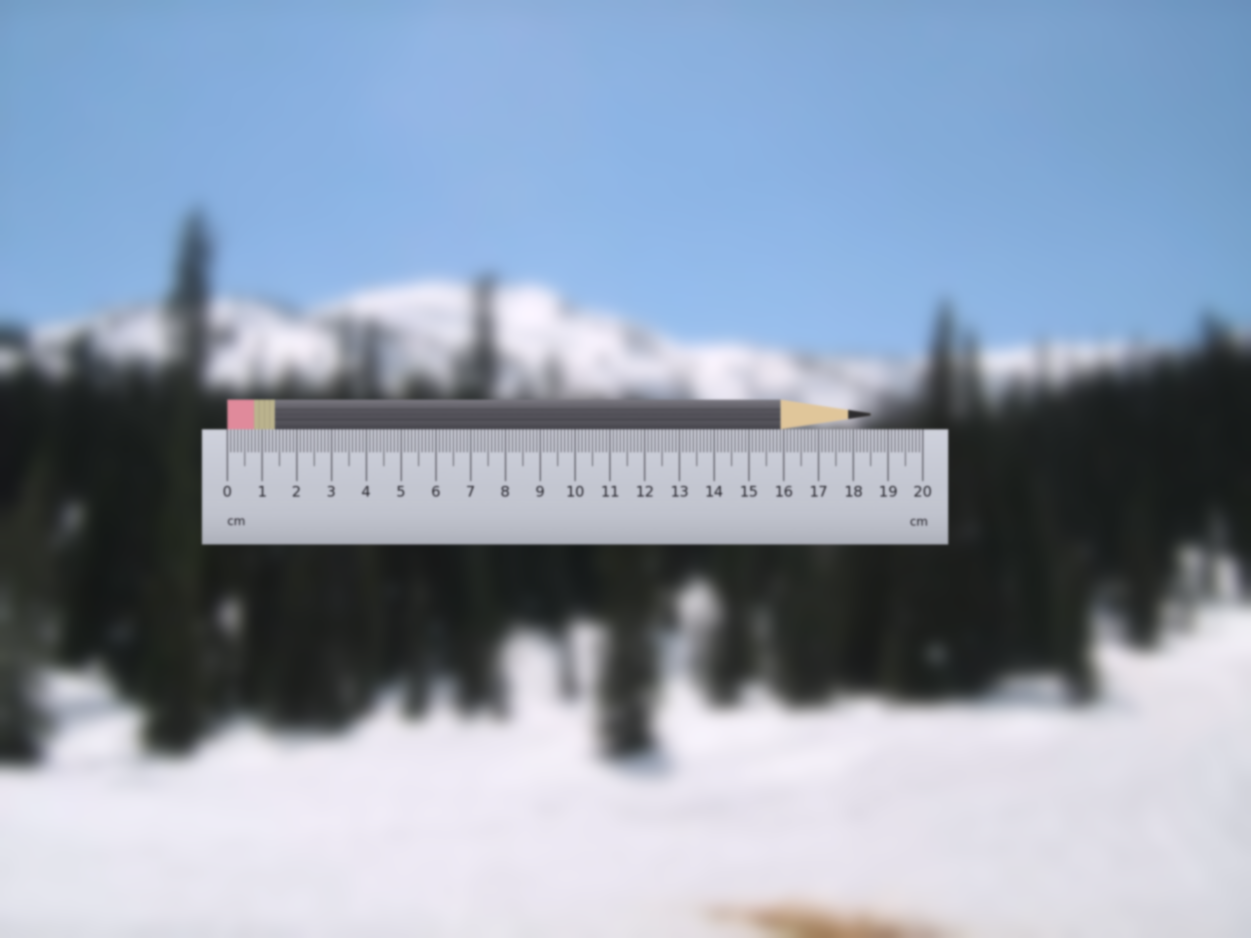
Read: 18.5 (cm)
